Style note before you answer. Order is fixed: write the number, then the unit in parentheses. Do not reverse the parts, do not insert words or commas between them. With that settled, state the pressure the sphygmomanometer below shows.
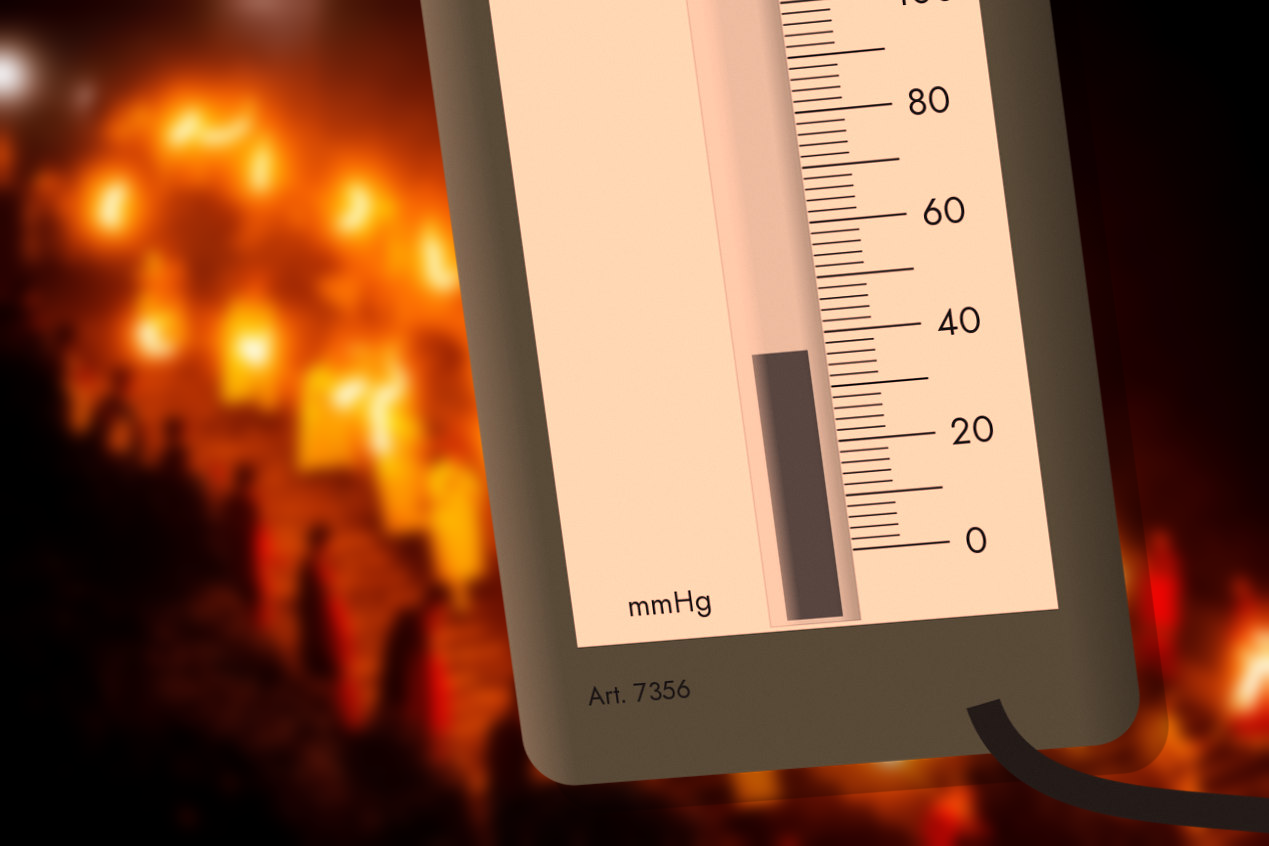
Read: 37 (mmHg)
